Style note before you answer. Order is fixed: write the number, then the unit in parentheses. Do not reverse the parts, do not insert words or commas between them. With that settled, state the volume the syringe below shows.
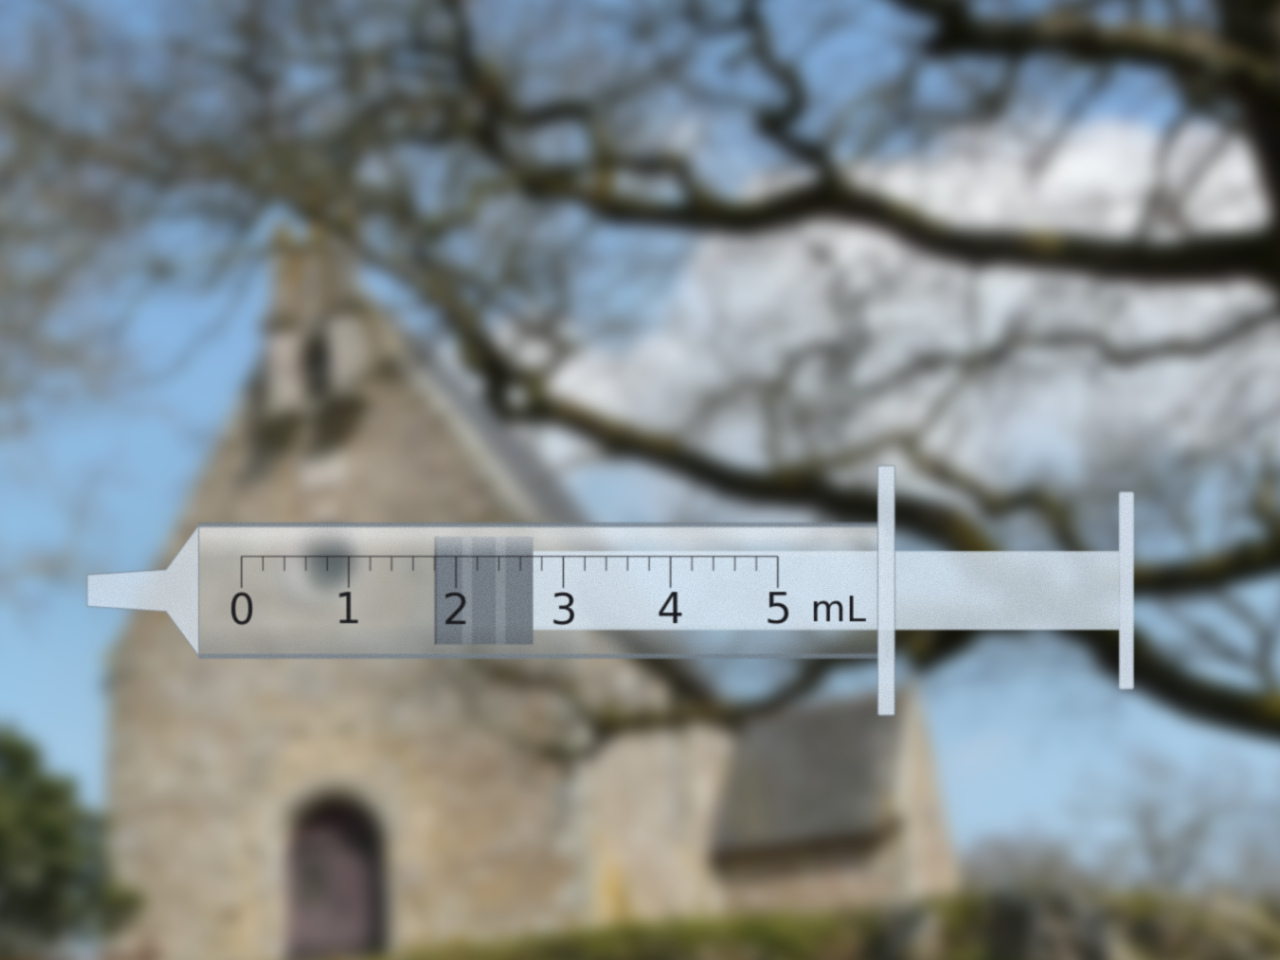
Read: 1.8 (mL)
